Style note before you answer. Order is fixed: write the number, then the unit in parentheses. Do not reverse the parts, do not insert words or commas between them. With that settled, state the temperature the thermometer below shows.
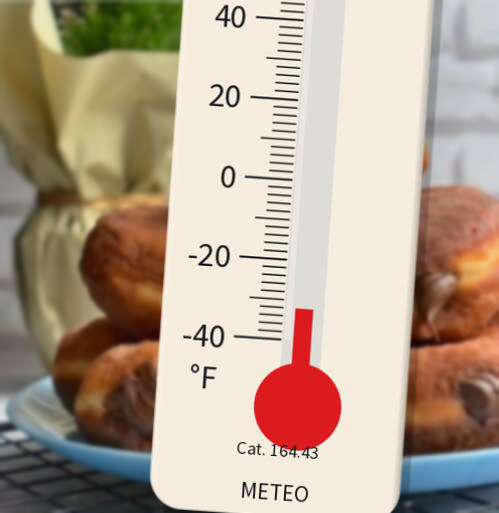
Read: -32 (°F)
